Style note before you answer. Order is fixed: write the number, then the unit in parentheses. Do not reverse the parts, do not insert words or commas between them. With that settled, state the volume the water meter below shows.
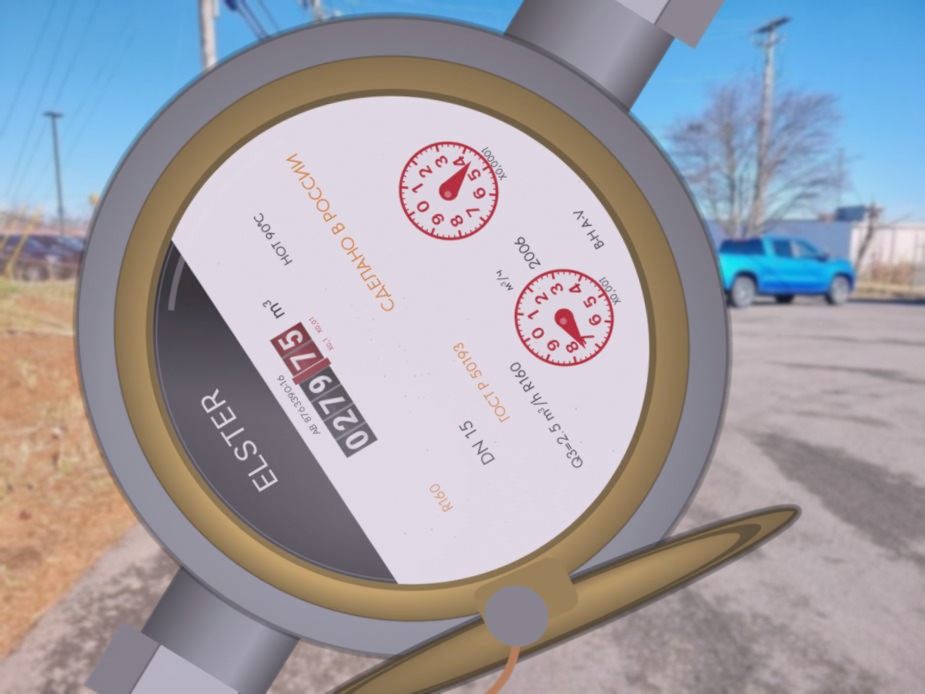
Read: 279.7574 (m³)
